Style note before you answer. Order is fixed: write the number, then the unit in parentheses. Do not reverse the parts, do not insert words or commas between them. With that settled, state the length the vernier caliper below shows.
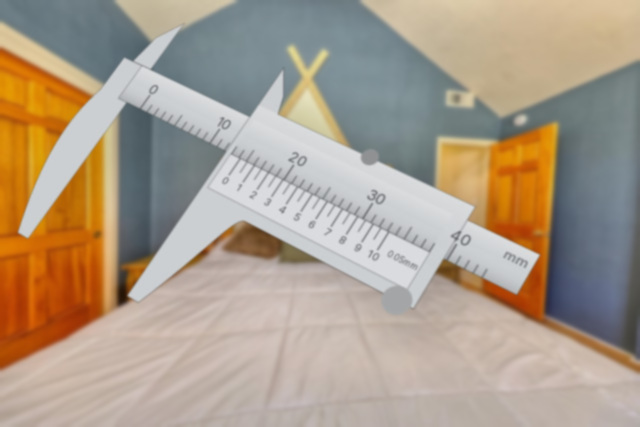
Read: 14.2 (mm)
